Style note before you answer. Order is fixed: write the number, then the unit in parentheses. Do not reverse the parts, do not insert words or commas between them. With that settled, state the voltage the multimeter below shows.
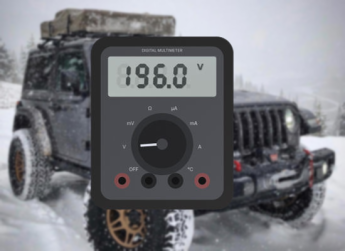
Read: 196.0 (V)
